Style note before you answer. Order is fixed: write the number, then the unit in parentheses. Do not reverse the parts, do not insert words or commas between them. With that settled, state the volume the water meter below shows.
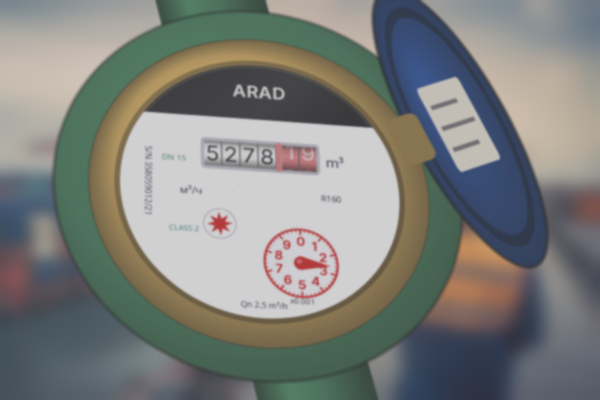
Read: 5278.192 (m³)
